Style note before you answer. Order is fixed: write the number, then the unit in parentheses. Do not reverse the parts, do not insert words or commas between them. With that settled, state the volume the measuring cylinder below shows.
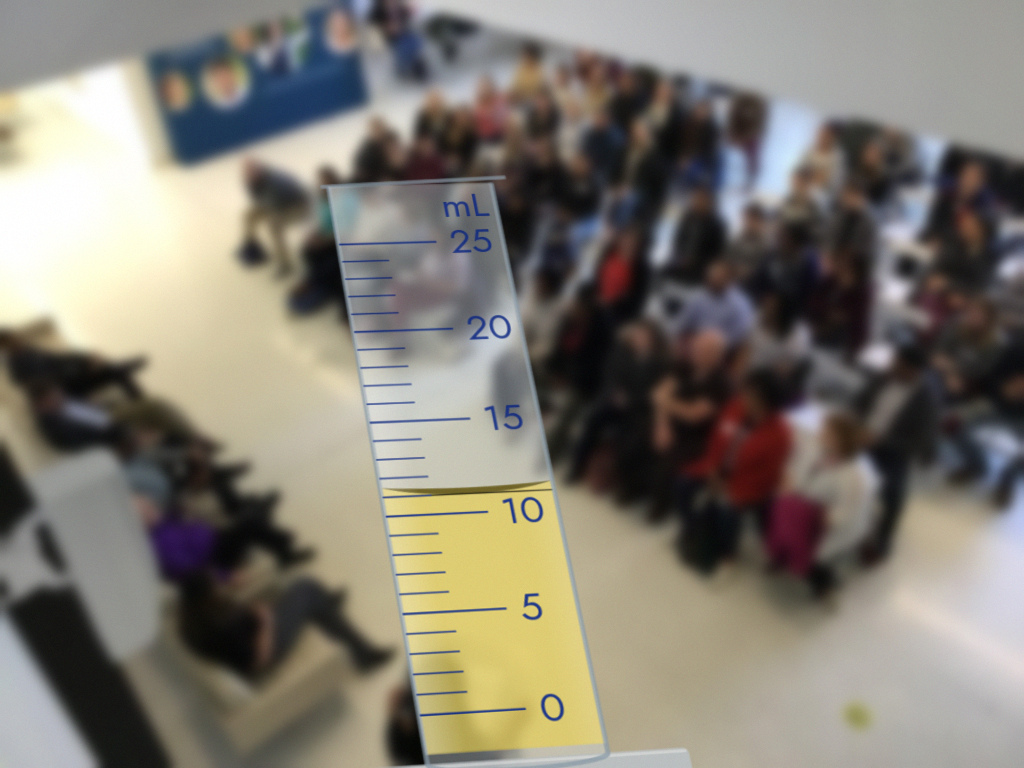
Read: 11 (mL)
